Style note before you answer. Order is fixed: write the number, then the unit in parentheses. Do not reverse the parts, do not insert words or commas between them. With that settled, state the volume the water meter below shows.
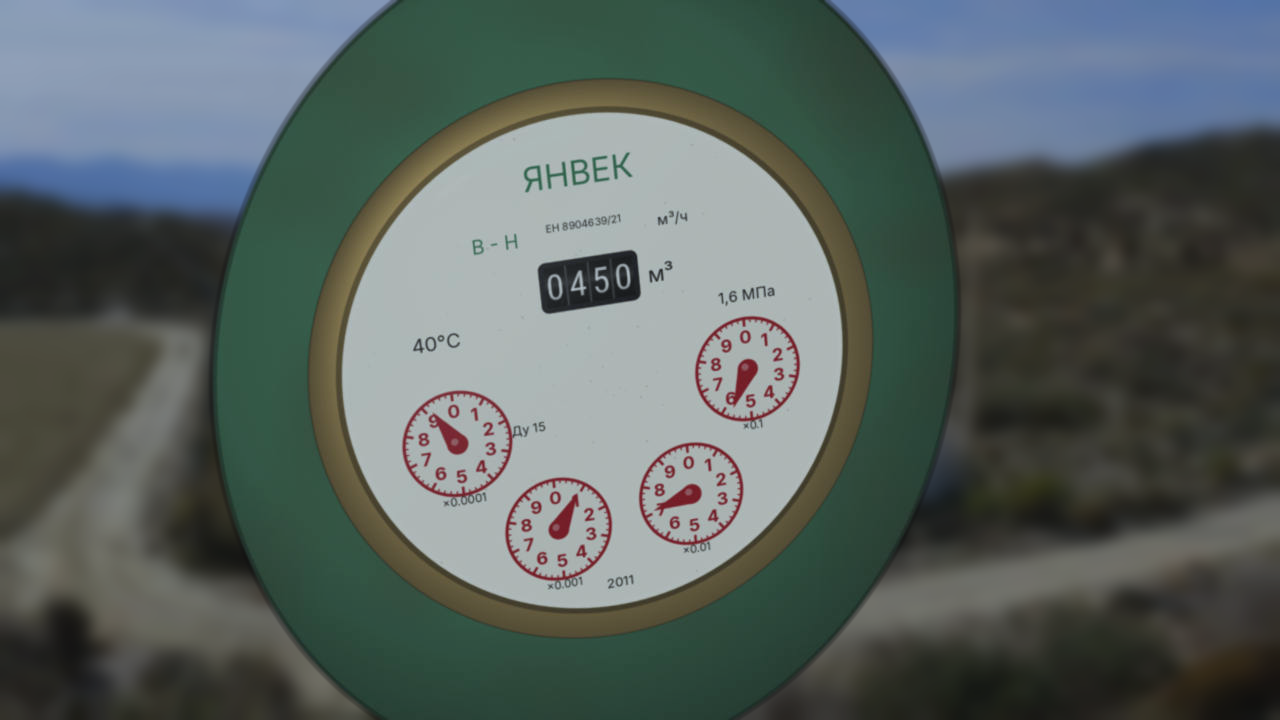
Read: 450.5709 (m³)
